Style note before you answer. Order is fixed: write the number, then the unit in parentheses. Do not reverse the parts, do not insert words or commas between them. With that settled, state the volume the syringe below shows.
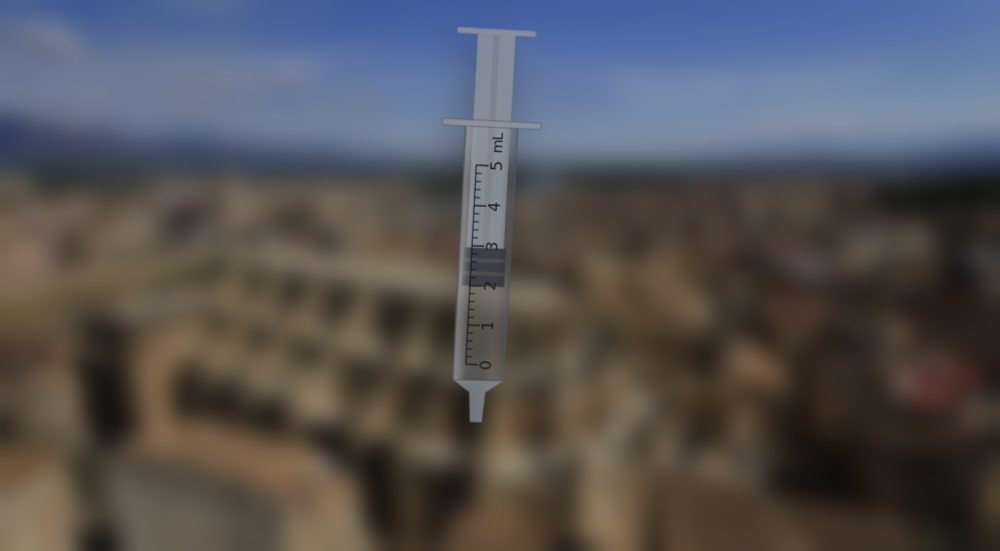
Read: 2 (mL)
